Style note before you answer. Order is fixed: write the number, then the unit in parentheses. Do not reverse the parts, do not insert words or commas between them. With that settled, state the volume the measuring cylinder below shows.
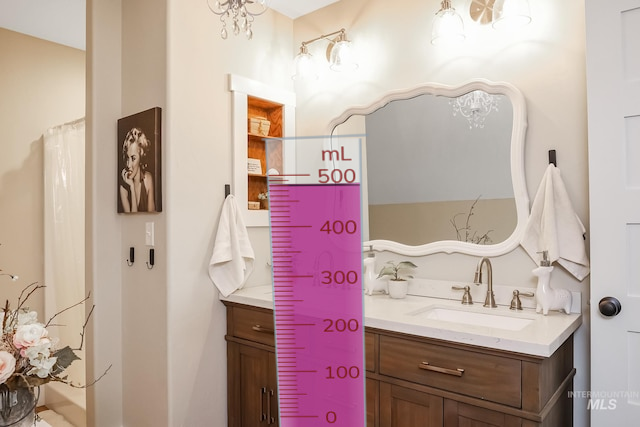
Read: 480 (mL)
